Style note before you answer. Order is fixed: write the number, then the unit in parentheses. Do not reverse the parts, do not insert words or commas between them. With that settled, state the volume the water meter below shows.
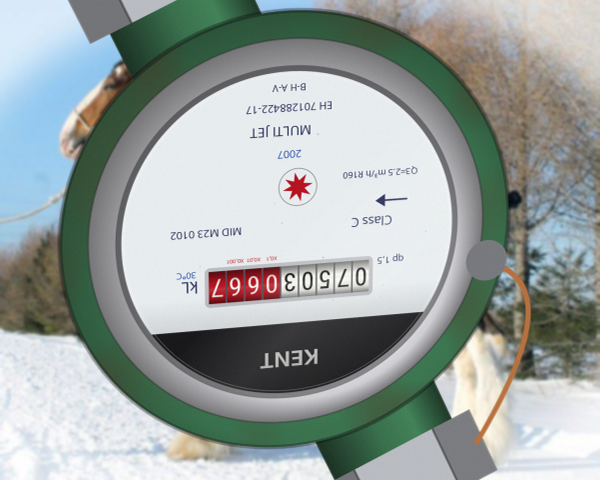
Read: 7503.0667 (kL)
